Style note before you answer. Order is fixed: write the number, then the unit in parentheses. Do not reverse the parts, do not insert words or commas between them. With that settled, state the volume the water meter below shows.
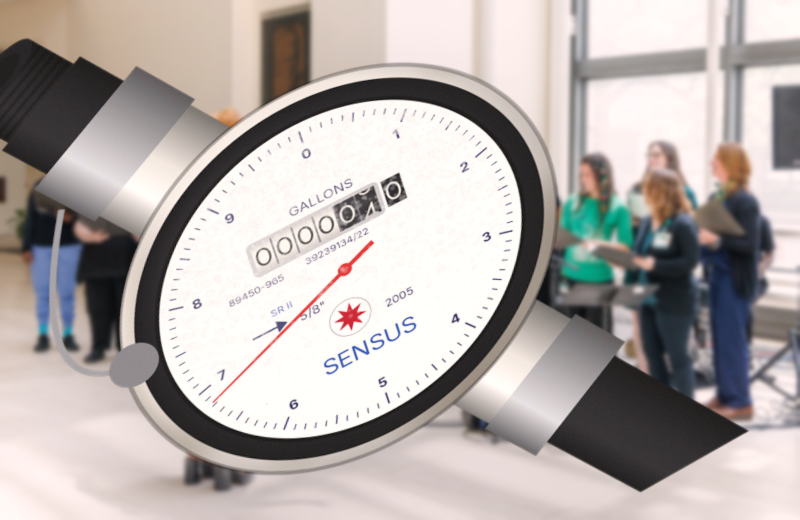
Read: 36.8 (gal)
